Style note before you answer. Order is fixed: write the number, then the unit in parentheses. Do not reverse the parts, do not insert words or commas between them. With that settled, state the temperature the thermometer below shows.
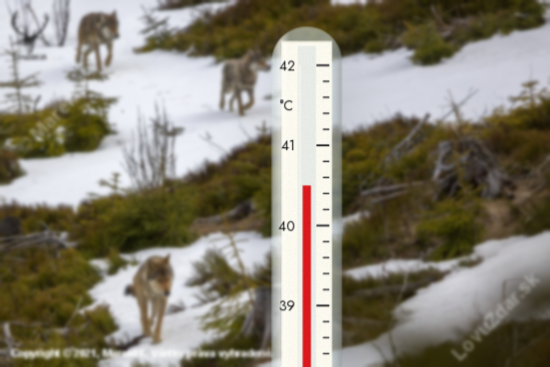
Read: 40.5 (°C)
